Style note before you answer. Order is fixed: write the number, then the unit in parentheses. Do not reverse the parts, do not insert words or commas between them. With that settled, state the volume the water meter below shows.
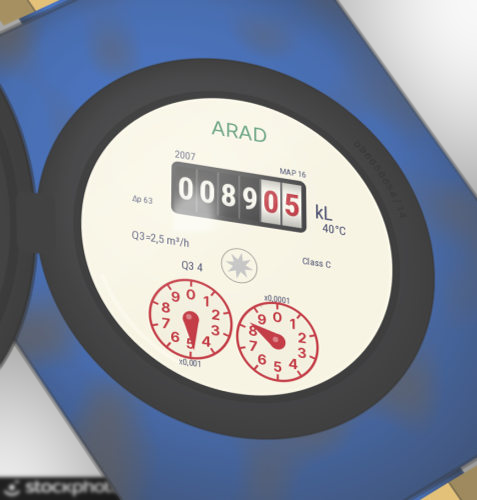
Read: 89.0548 (kL)
